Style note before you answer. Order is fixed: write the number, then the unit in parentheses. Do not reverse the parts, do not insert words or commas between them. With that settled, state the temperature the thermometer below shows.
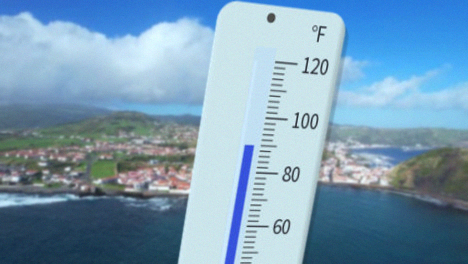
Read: 90 (°F)
